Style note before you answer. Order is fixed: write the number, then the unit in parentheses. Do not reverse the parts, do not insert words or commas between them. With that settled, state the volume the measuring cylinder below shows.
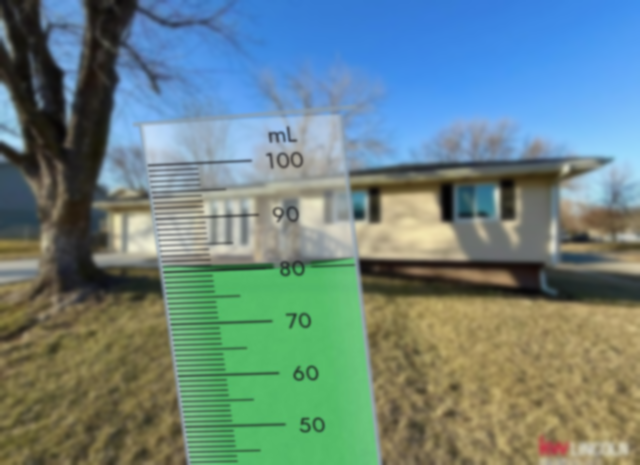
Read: 80 (mL)
